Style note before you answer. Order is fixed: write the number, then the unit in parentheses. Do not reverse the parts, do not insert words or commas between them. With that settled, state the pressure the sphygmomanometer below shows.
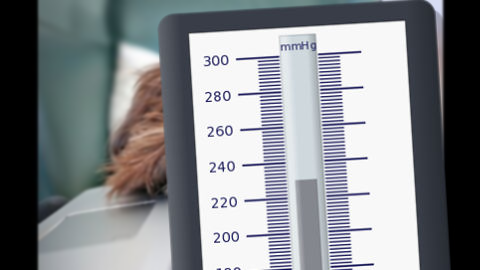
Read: 230 (mmHg)
